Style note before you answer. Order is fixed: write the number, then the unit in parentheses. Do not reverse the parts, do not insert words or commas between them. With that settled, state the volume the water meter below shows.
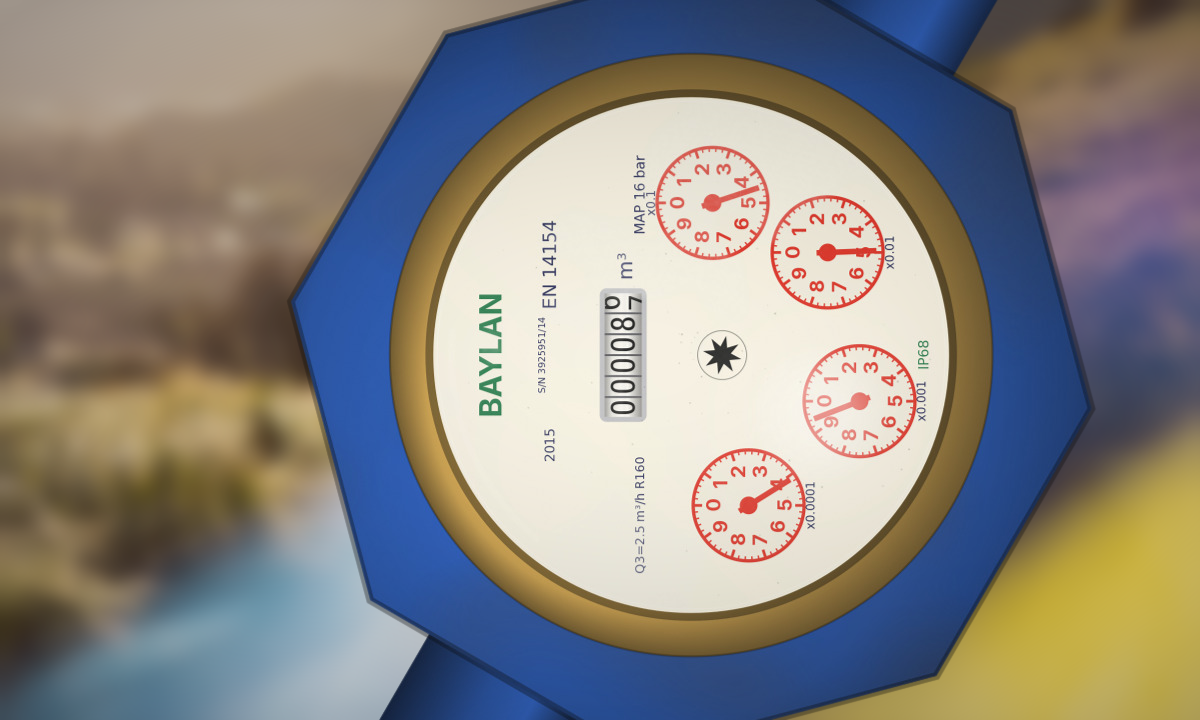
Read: 86.4494 (m³)
